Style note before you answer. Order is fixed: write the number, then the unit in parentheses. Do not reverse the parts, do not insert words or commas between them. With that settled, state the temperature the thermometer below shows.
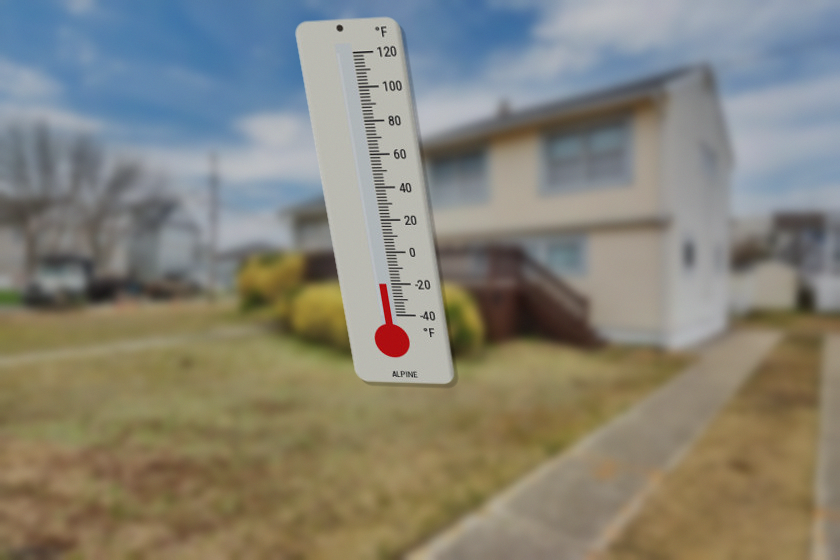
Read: -20 (°F)
